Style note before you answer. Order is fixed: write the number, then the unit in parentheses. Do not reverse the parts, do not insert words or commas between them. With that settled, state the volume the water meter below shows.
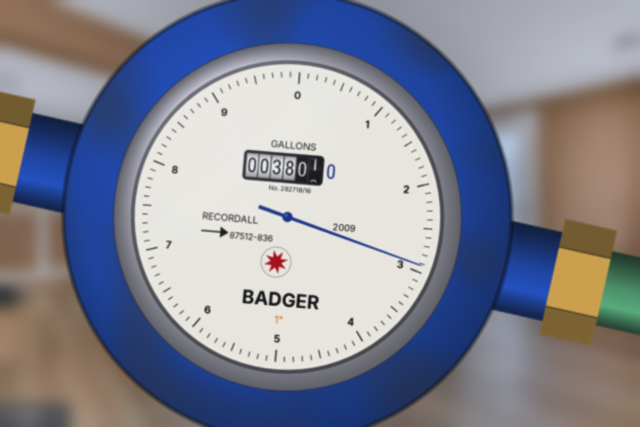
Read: 38012.9 (gal)
